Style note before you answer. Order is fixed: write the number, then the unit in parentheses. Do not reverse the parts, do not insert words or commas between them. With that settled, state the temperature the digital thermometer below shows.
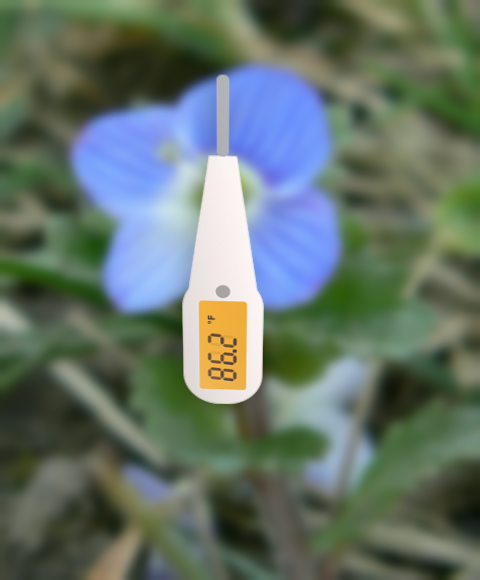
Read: 86.2 (°F)
